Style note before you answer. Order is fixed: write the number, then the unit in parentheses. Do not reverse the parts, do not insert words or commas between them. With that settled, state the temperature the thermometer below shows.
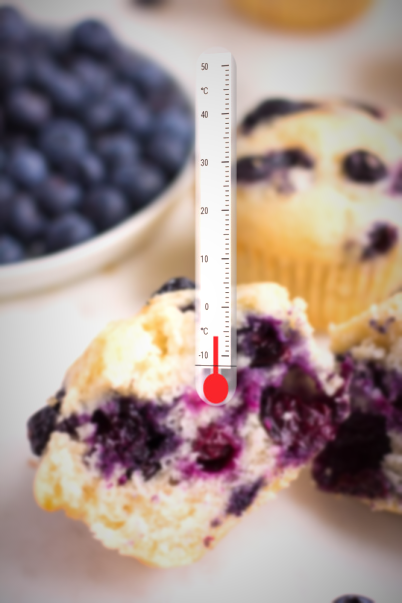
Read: -6 (°C)
